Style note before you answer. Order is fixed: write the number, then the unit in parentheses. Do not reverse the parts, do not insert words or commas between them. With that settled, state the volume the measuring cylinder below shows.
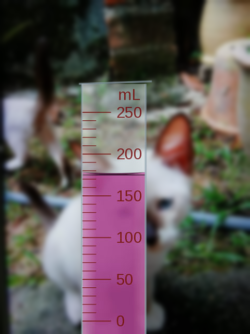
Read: 175 (mL)
